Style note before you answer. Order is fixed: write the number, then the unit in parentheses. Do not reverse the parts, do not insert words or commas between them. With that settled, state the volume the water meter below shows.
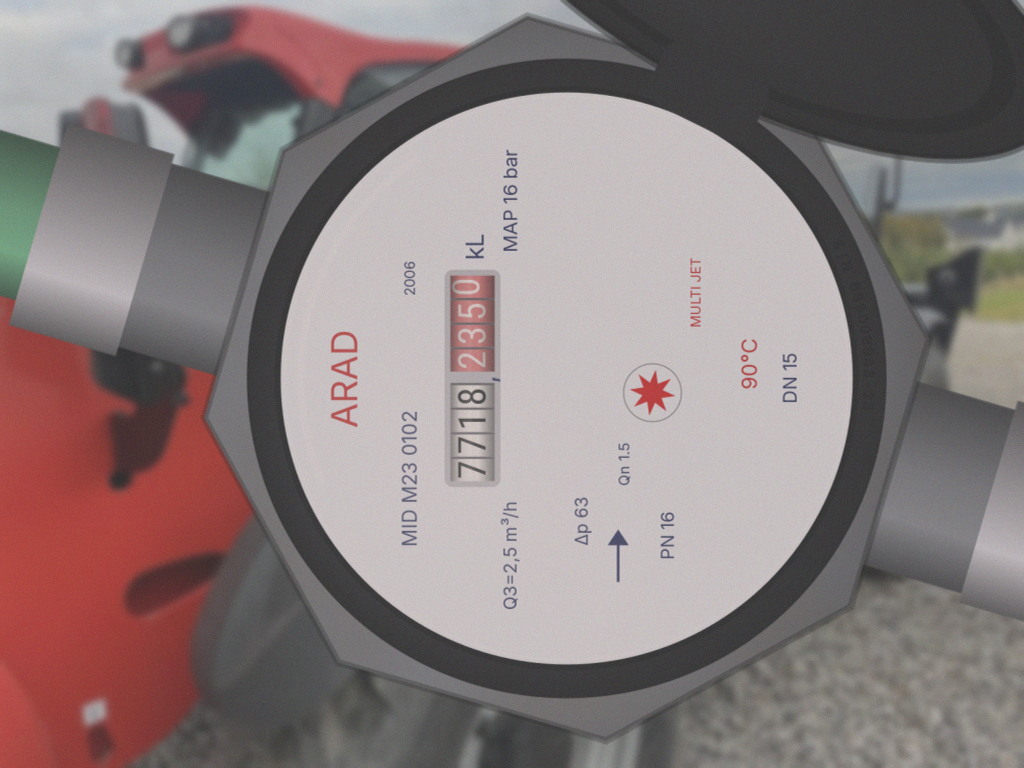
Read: 7718.2350 (kL)
